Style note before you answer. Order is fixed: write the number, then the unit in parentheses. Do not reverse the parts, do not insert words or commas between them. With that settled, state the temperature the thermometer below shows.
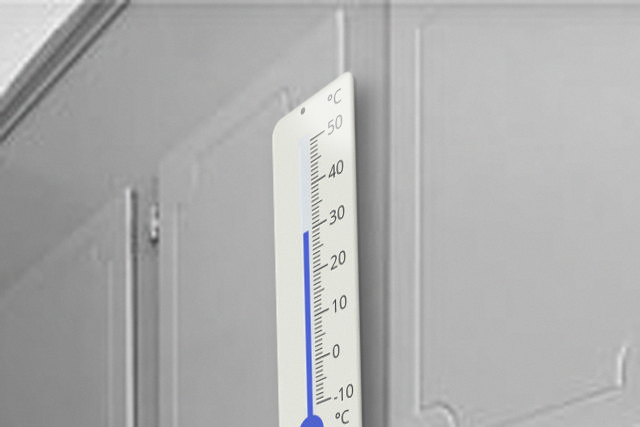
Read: 30 (°C)
